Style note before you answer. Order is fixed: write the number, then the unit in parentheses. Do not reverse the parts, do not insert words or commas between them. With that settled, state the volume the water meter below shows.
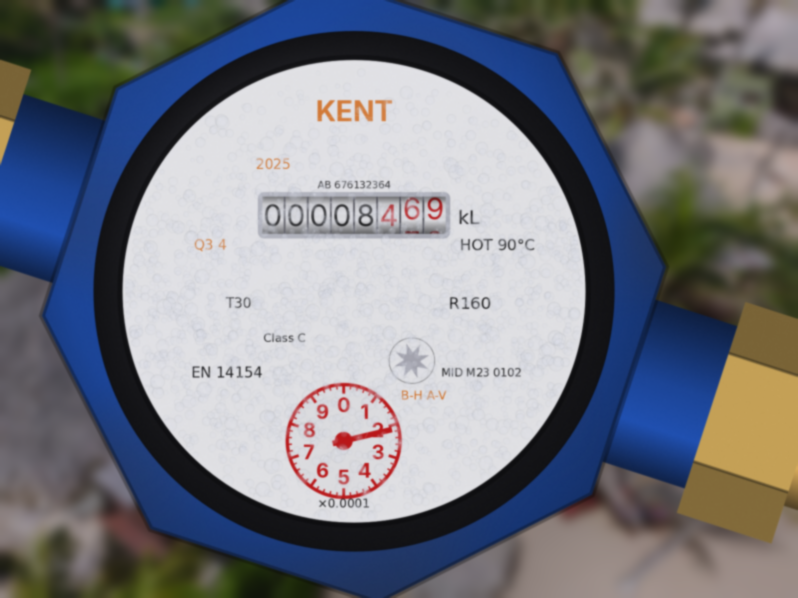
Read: 8.4692 (kL)
